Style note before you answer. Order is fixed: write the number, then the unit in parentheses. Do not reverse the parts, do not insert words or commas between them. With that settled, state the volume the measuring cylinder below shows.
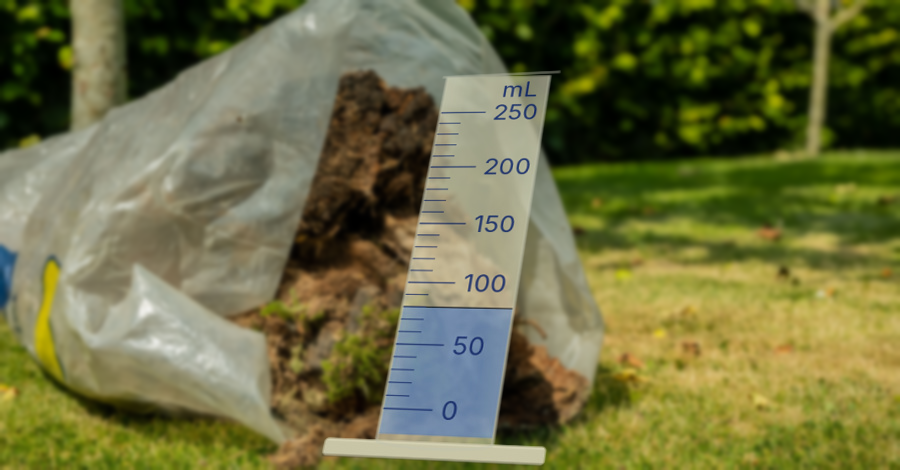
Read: 80 (mL)
